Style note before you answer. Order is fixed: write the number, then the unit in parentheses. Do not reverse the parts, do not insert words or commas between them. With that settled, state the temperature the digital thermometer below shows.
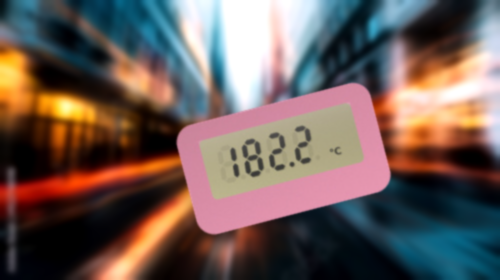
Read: 182.2 (°C)
